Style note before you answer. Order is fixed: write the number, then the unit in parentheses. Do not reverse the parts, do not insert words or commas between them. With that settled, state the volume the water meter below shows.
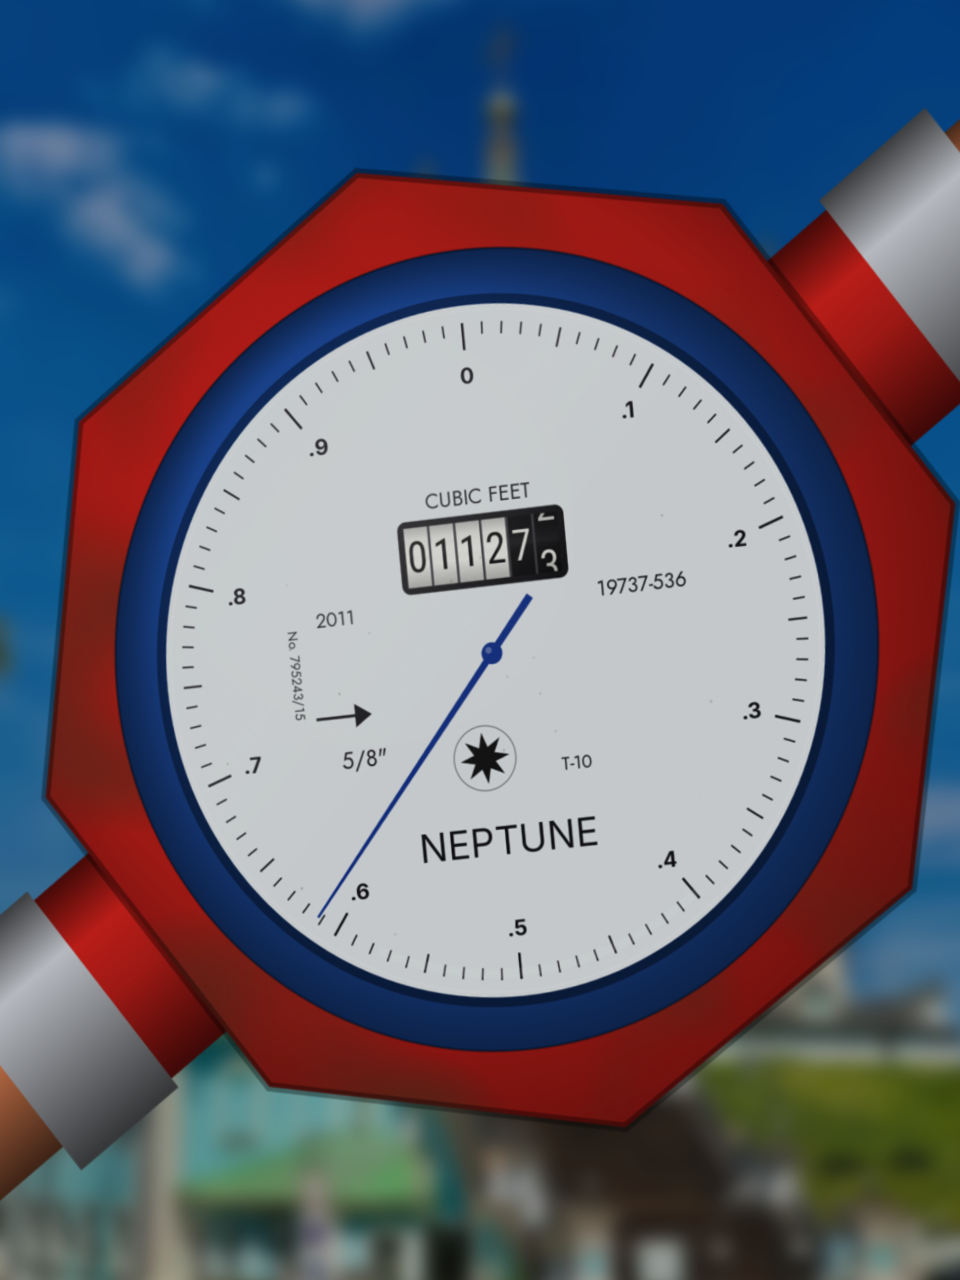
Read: 11272.61 (ft³)
